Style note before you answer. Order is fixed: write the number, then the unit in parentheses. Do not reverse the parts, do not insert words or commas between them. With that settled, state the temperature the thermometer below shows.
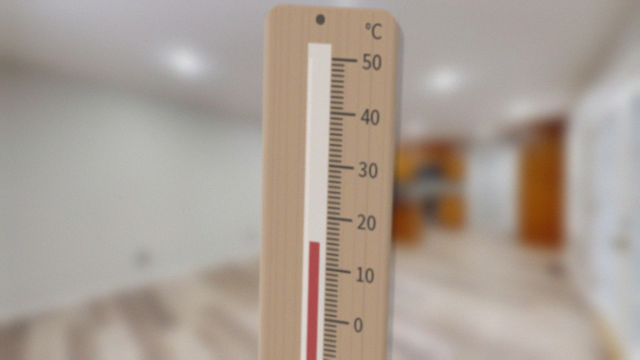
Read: 15 (°C)
